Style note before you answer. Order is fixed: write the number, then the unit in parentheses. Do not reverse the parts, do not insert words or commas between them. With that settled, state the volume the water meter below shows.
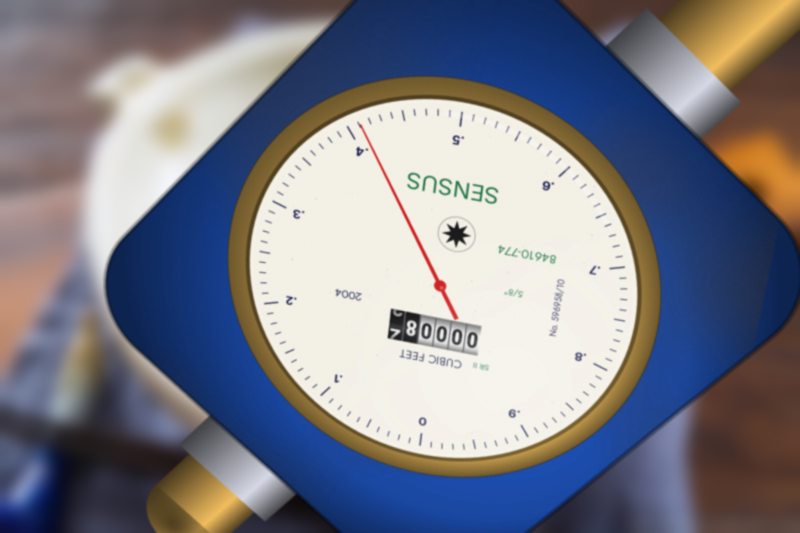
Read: 82.41 (ft³)
